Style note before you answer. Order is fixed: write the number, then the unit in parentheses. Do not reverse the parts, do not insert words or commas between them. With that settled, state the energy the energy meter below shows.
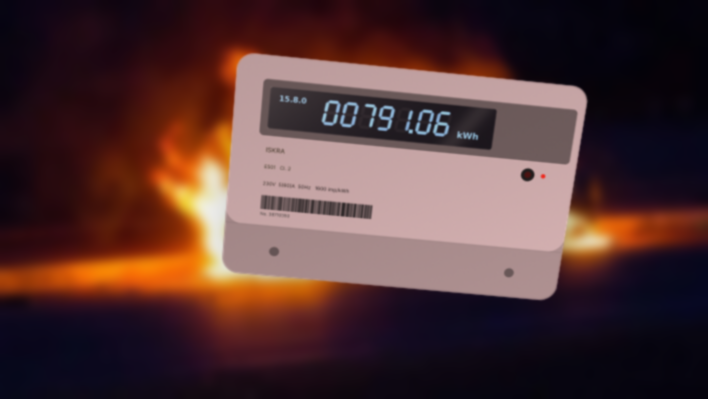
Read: 791.06 (kWh)
